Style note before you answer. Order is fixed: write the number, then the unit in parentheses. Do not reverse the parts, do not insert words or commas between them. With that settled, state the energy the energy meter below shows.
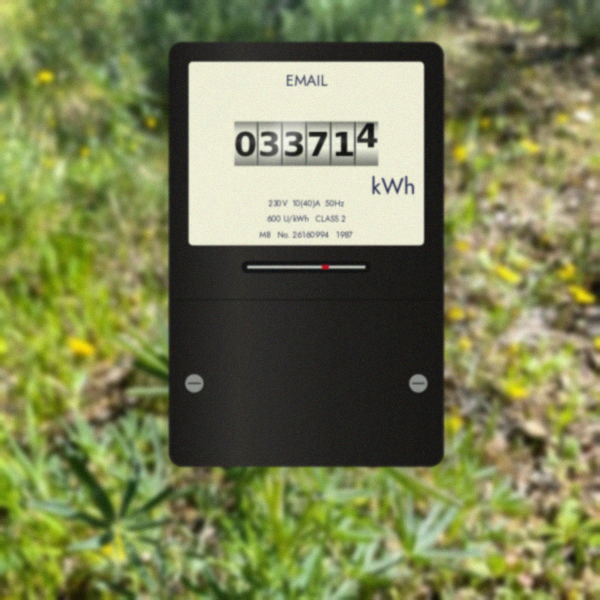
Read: 33714 (kWh)
